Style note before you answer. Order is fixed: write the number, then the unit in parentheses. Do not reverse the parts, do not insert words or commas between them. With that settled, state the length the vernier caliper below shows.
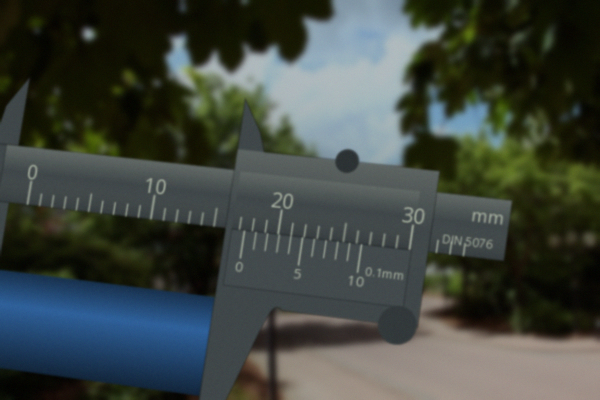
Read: 17.4 (mm)
